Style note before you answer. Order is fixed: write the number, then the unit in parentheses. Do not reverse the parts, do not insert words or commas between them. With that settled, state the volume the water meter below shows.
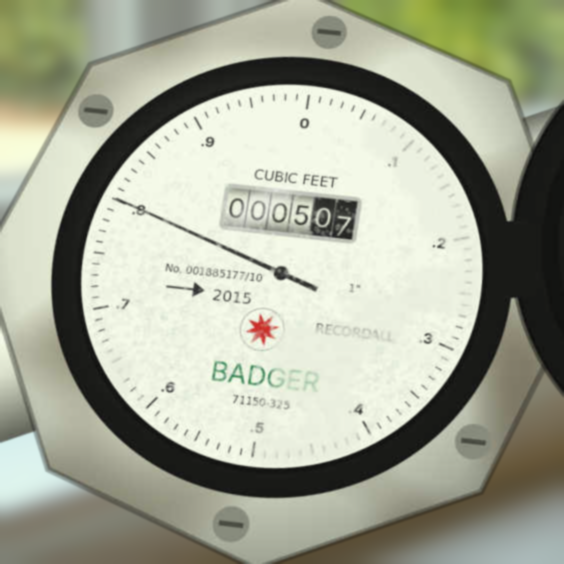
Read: 506.80 (ft³)
